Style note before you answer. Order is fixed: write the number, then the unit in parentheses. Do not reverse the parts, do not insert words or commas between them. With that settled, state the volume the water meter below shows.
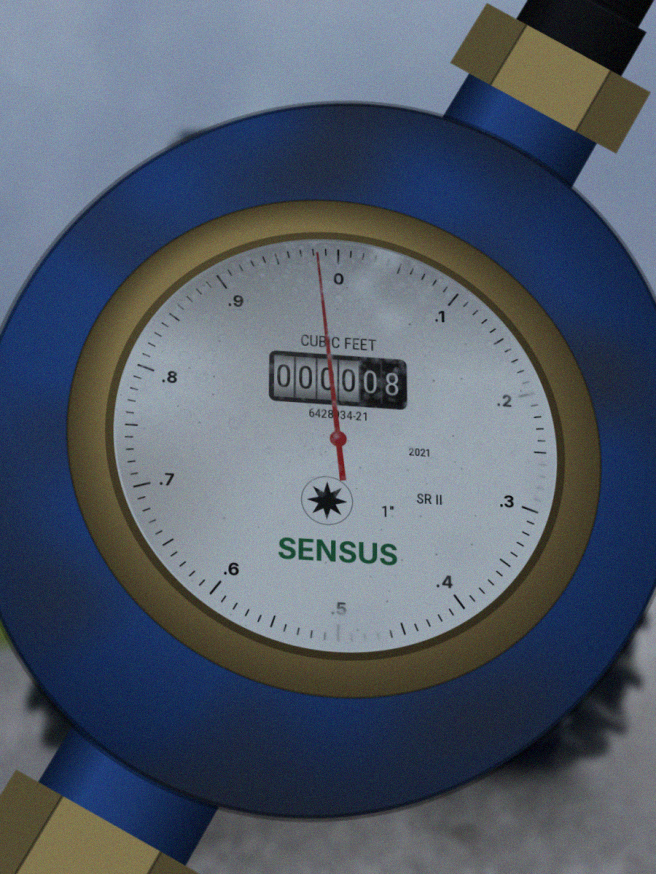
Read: 7.98 (ft³)
